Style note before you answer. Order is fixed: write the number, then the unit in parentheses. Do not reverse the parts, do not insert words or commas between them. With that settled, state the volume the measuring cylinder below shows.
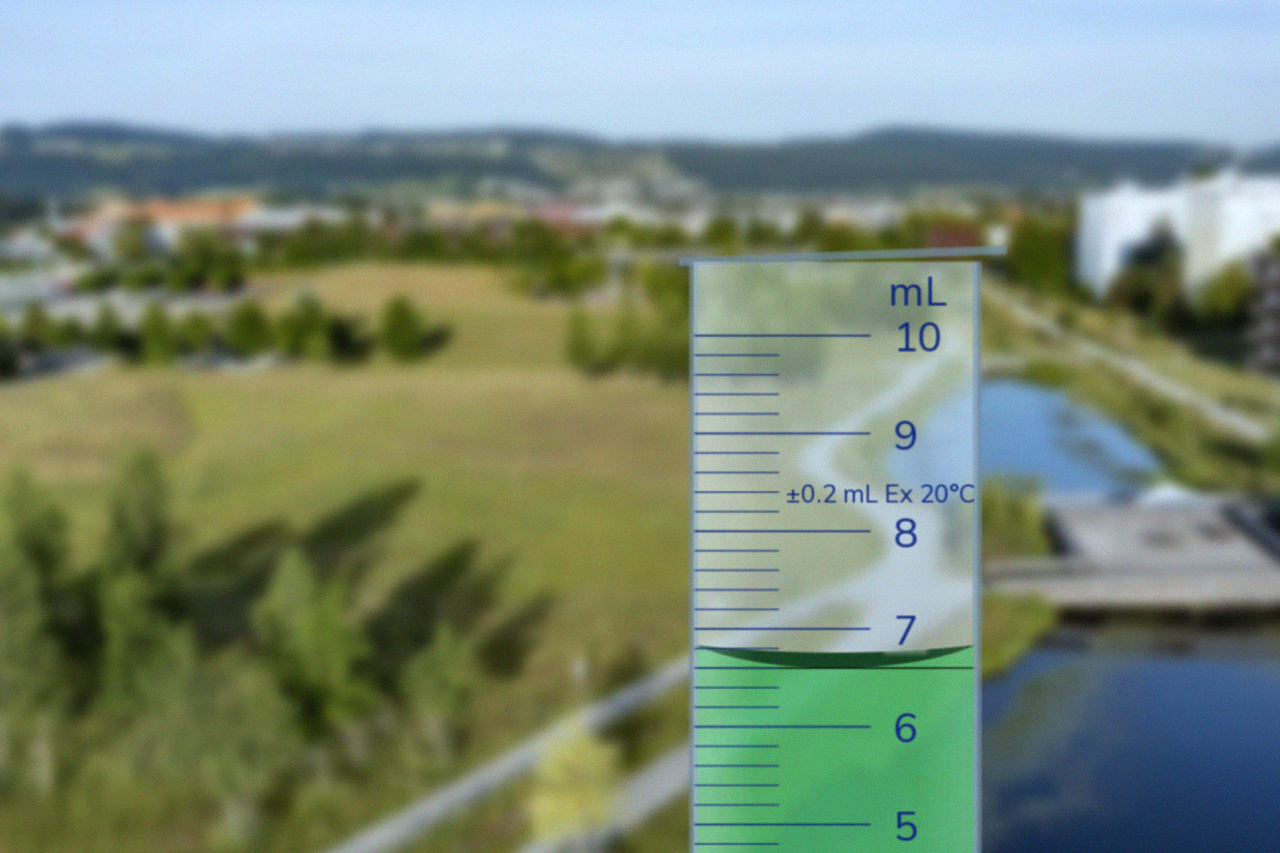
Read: 6.6 (mL)
